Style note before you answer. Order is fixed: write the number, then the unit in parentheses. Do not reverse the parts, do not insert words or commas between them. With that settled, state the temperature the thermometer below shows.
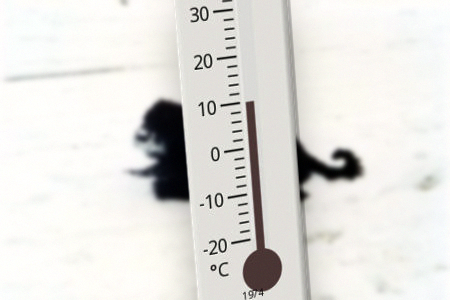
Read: 10 (°C)
